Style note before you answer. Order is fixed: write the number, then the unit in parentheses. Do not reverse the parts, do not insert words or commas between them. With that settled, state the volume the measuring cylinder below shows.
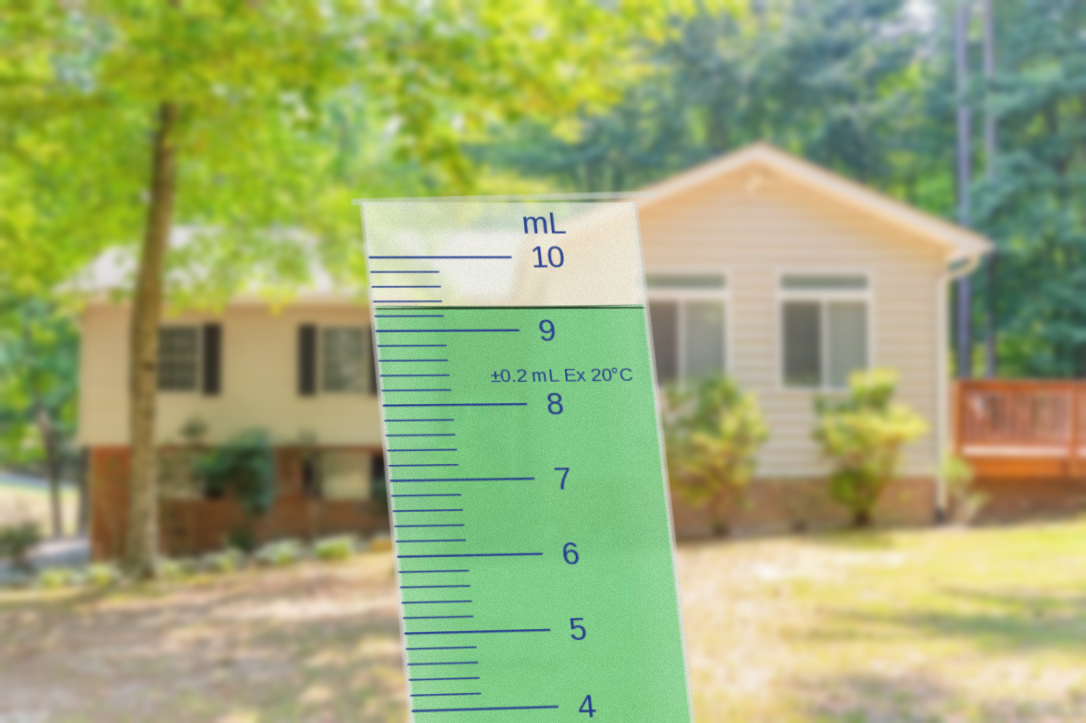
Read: 9.3 (mL)
